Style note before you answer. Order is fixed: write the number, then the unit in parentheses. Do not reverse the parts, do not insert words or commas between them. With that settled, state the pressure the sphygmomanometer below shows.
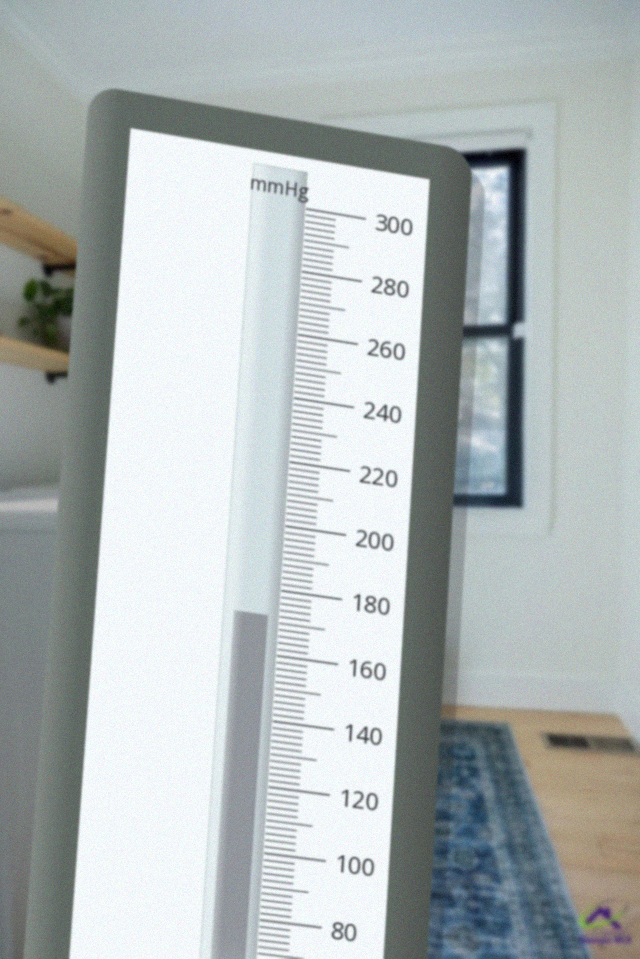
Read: 172 (mmHg)
